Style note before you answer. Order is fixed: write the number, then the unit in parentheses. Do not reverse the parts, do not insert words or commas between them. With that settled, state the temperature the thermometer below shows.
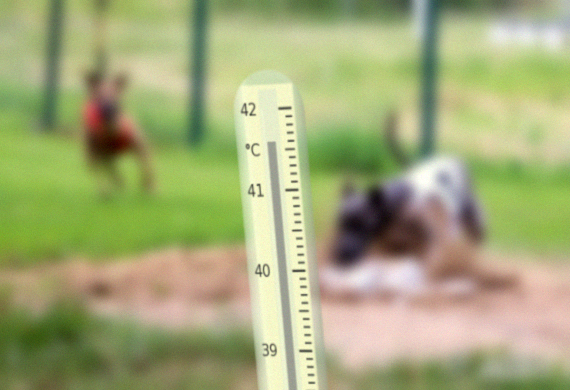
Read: 41.6 (°C)
